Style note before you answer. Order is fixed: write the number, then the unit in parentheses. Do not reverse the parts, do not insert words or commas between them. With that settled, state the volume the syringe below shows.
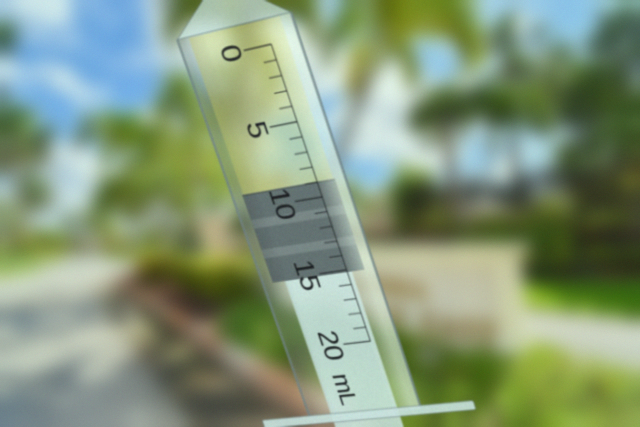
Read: 9 (mL)
